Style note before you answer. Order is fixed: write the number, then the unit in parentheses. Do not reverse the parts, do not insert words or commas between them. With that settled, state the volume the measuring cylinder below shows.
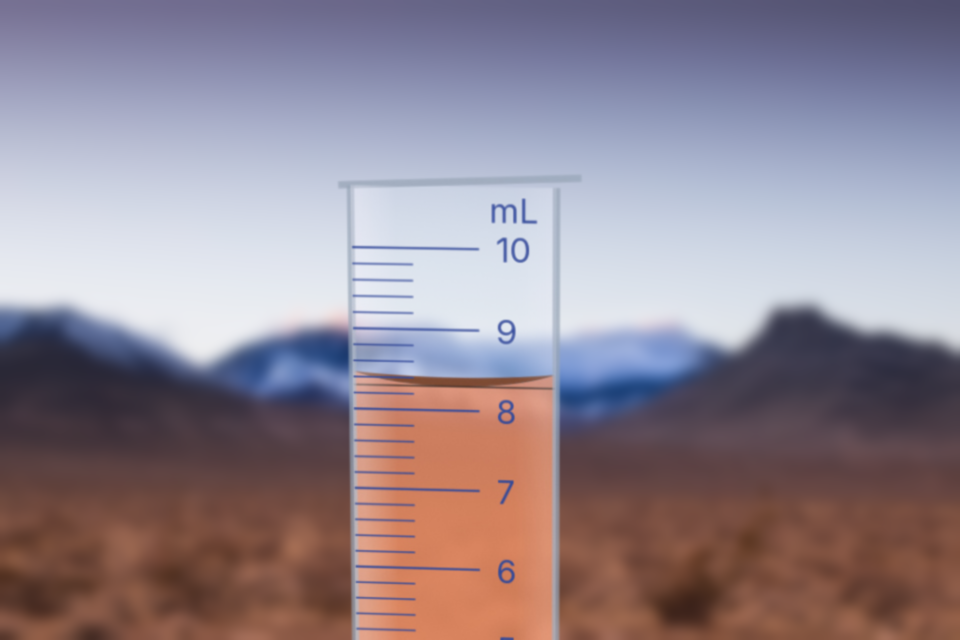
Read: 8.3 (mL)
